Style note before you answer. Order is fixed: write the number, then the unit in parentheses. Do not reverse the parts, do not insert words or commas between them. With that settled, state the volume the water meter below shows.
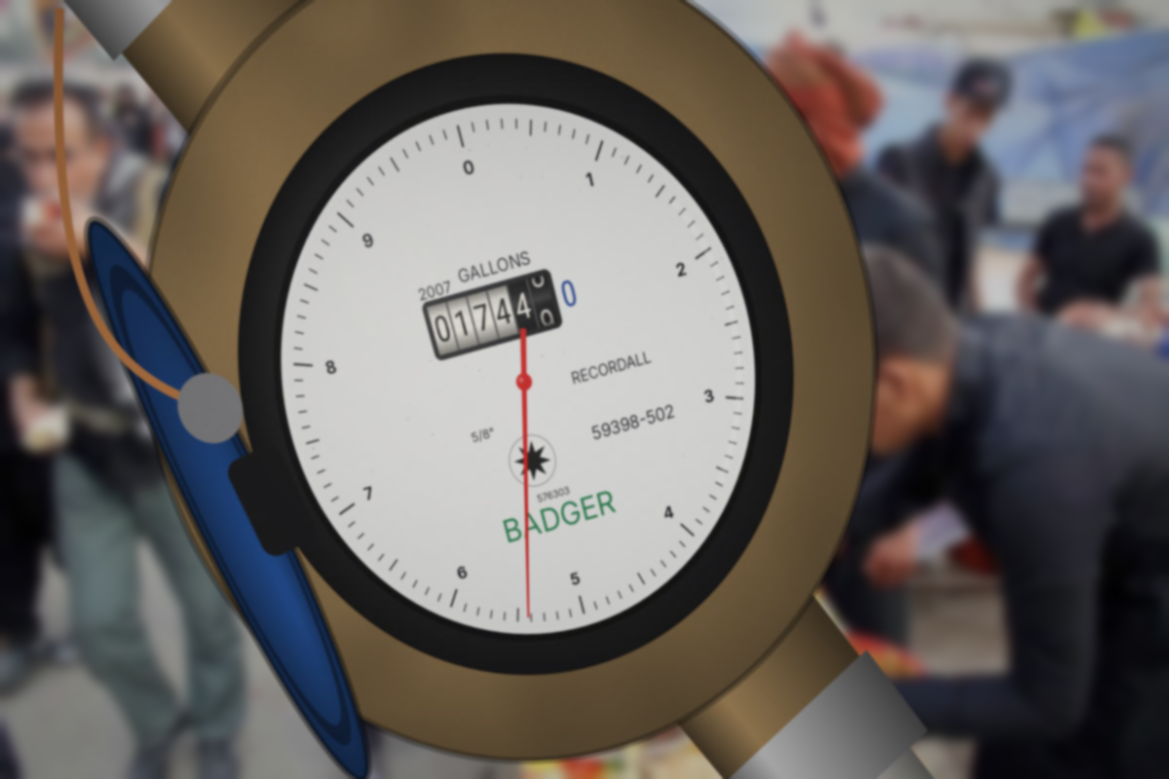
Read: 174485.4 (gal)
